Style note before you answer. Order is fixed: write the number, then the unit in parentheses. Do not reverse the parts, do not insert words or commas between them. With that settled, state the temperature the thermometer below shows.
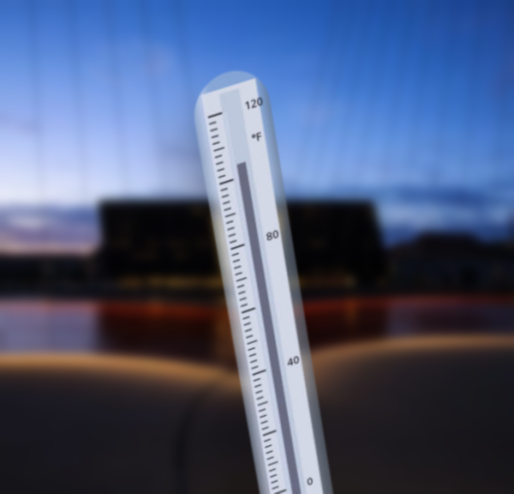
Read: 104 (°F)
